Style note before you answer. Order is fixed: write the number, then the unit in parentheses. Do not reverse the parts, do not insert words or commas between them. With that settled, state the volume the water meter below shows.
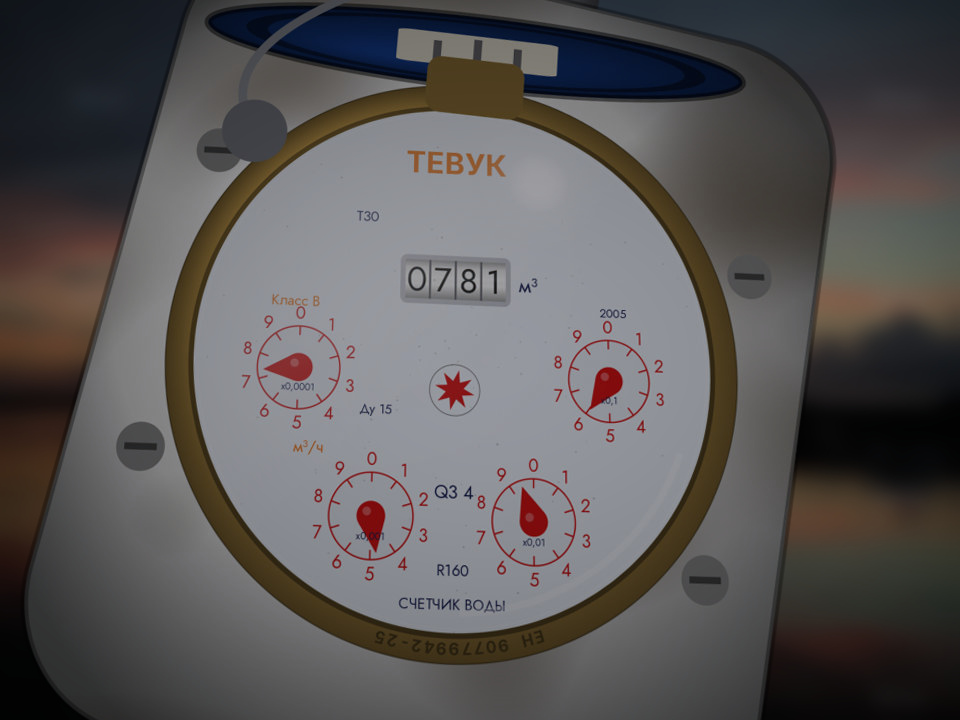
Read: 781.5947 (m³)
